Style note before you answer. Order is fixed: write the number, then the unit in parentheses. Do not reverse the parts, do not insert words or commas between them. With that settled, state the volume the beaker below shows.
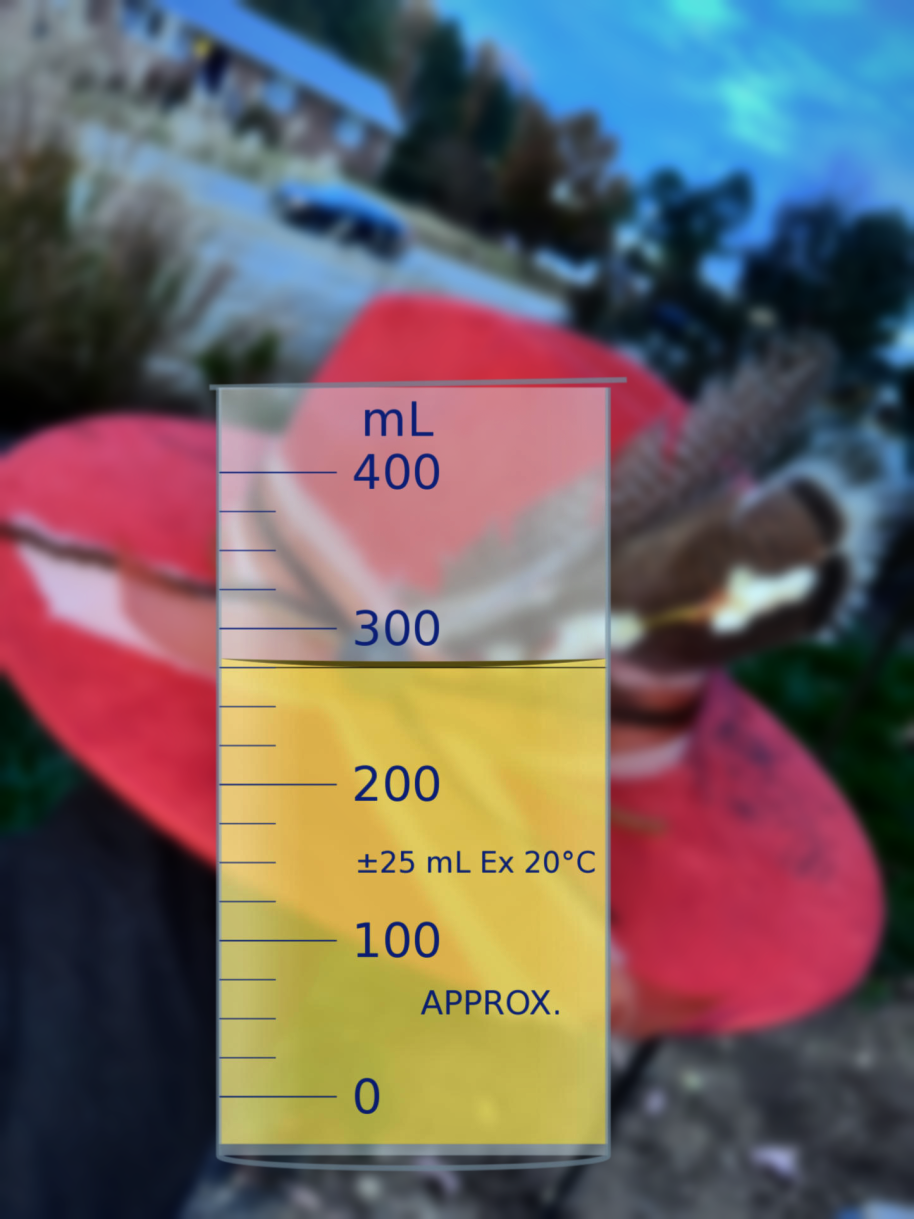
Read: 275 (mL)
